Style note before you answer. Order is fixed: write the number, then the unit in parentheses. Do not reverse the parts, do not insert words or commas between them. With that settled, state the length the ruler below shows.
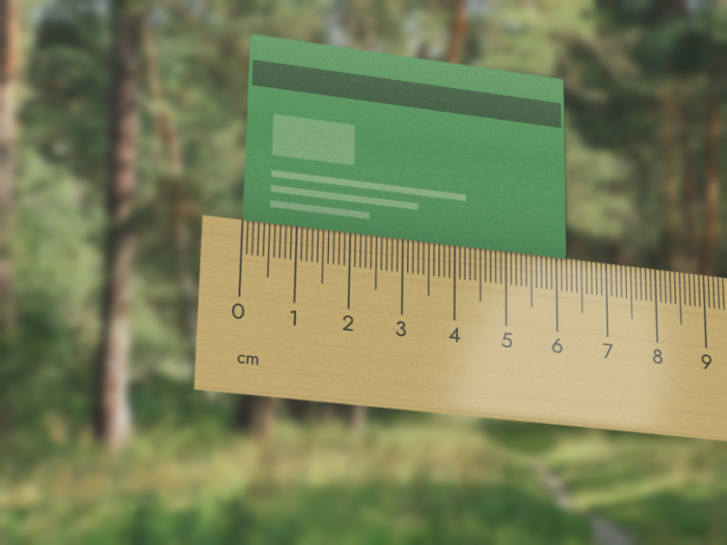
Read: 6.2 (cm)
